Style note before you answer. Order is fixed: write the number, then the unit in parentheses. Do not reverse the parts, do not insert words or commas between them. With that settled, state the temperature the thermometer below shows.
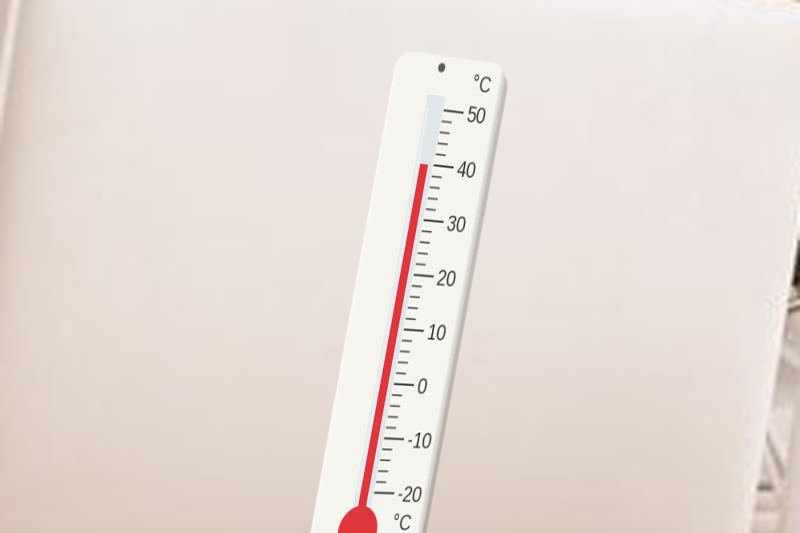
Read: 40 (°C)
